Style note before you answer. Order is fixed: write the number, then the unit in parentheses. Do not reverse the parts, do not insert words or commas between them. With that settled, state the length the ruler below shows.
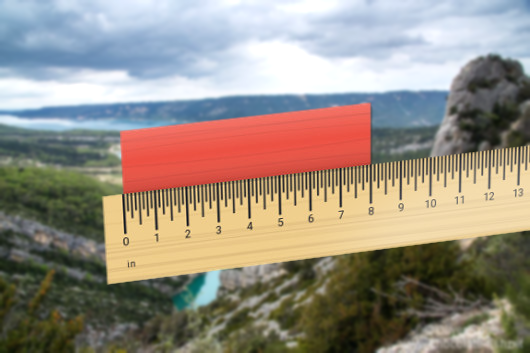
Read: 8 (in)
